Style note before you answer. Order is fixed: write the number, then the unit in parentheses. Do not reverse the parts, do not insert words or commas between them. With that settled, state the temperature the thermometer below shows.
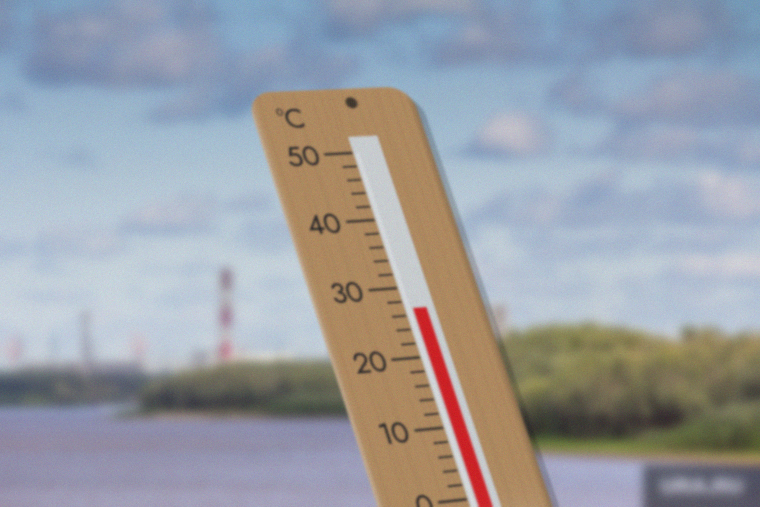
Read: 27 (°C)
